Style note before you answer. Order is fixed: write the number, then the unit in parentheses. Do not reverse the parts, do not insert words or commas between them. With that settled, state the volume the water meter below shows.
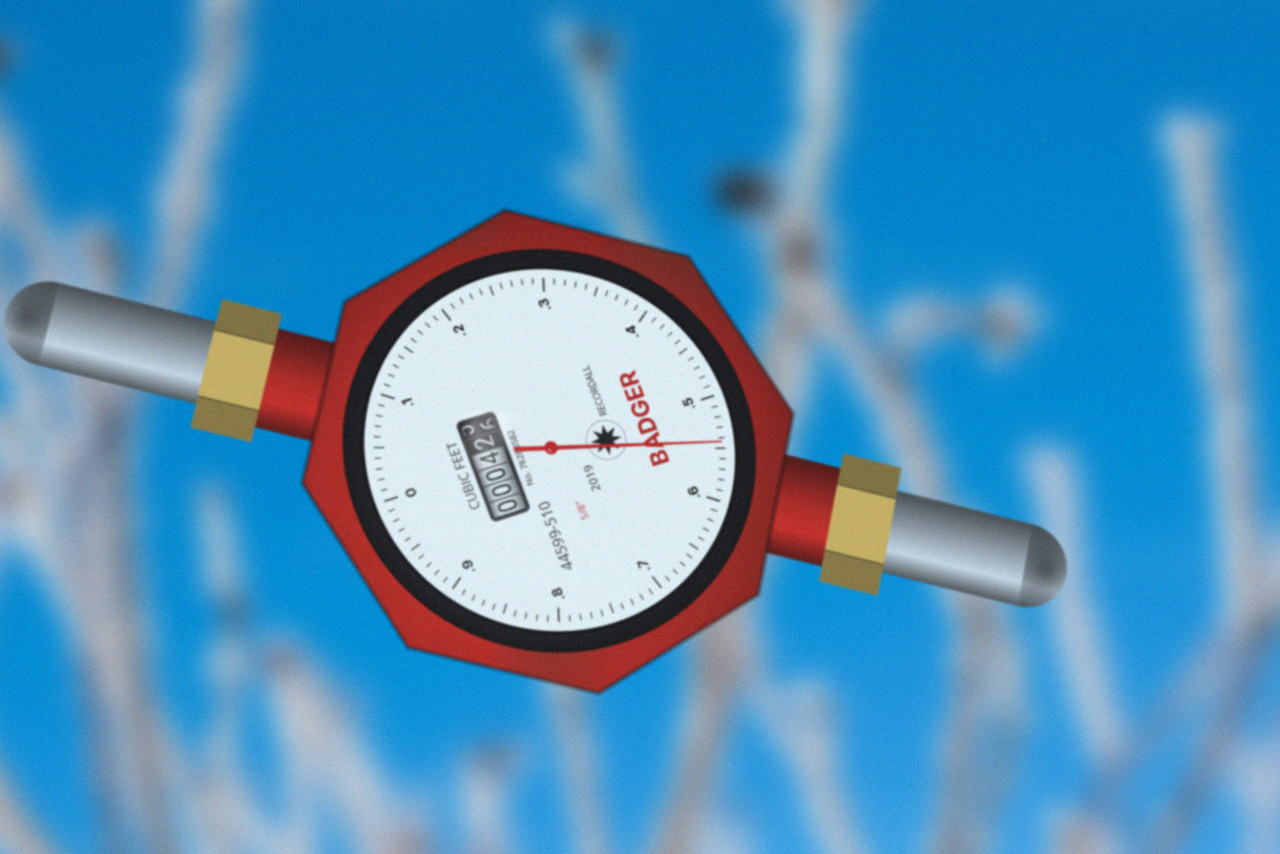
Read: 425.54 (ft³)
